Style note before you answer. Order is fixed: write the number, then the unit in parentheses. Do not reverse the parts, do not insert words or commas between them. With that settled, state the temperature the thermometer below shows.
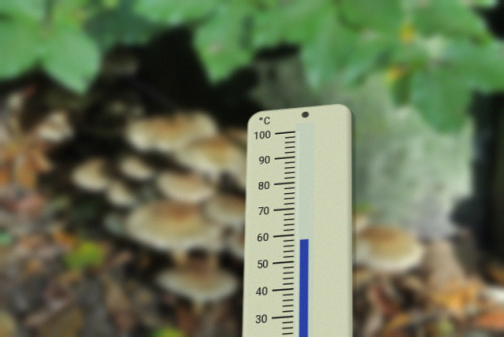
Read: 58 (°C)
